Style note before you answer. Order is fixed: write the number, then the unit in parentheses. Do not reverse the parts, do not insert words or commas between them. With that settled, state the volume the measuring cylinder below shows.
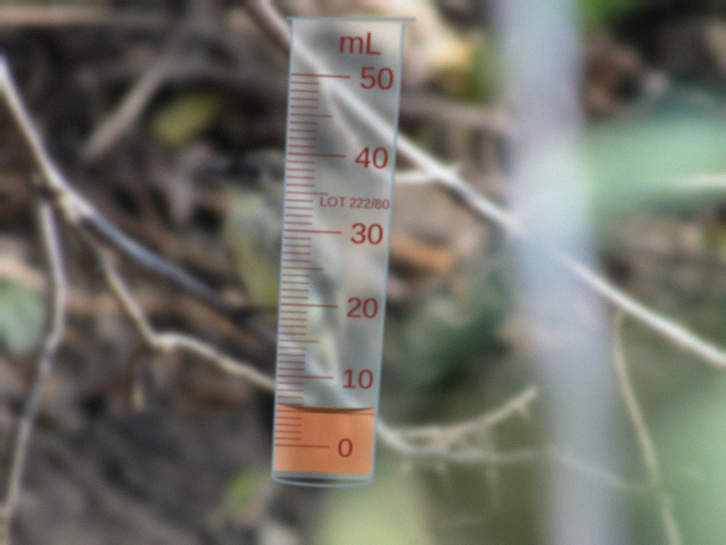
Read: 5 (mL)
